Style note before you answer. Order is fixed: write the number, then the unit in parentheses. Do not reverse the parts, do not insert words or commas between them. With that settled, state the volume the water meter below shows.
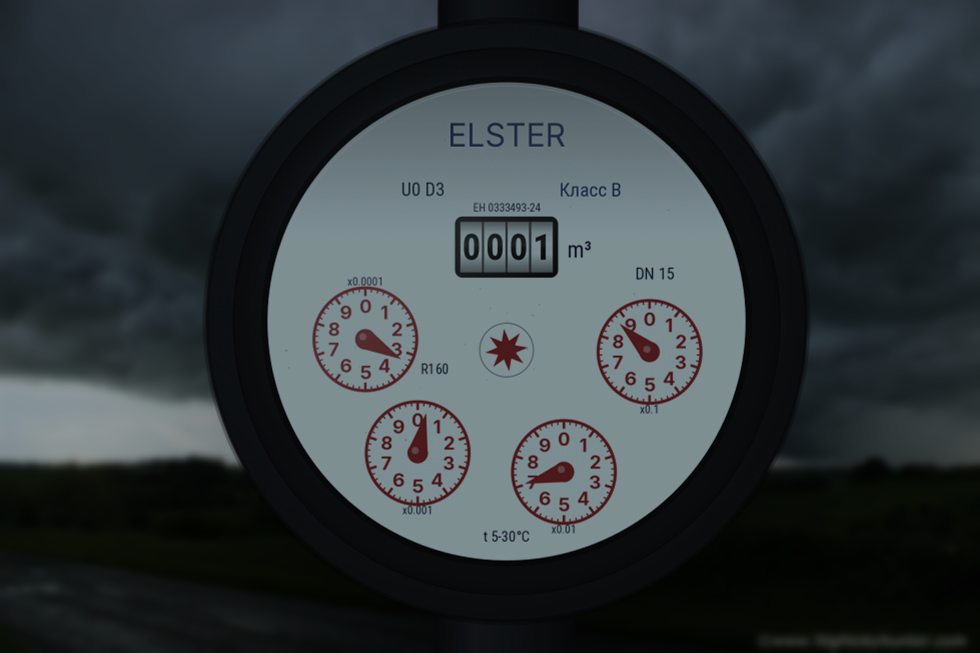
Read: 1.8703 (m³)
